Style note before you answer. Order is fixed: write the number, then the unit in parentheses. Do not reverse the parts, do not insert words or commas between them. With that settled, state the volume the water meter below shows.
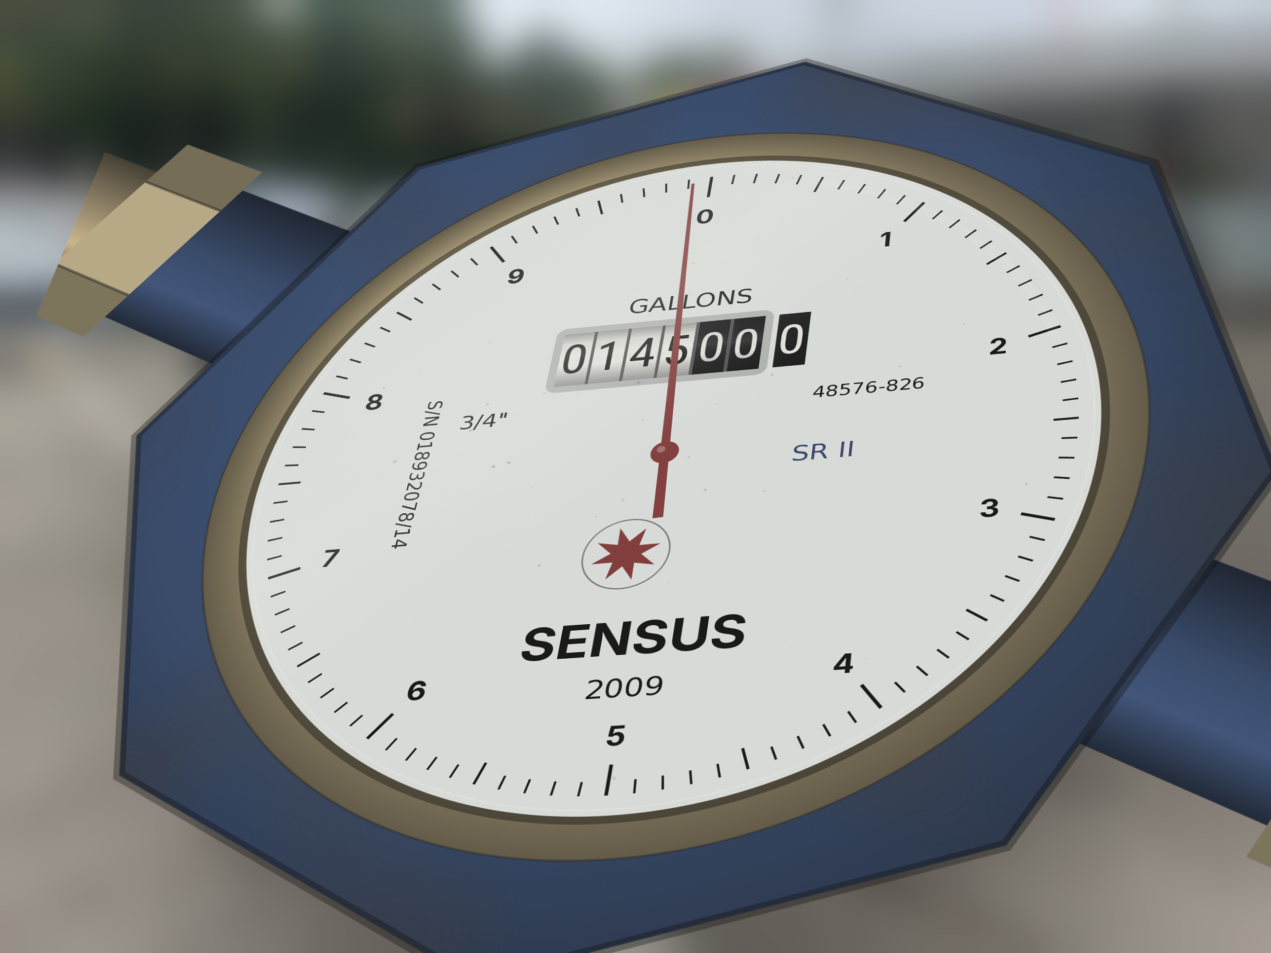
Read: 144999.9 (gal)
